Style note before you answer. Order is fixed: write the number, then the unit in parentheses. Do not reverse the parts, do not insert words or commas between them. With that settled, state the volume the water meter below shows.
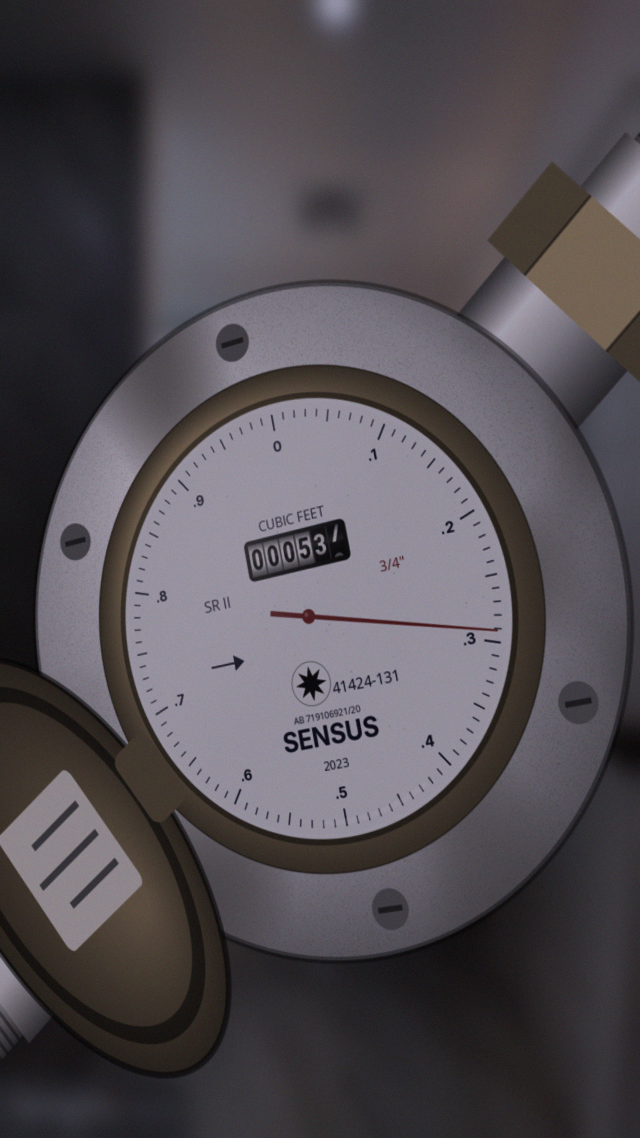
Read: 537.29 (ft³)
